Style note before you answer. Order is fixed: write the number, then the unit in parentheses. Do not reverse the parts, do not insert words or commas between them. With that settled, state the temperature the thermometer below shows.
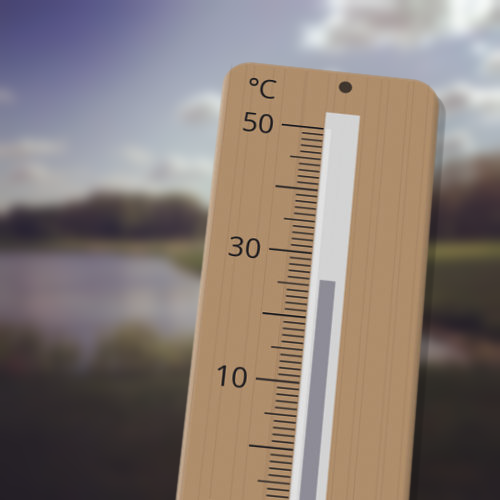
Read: 26 (°C)
